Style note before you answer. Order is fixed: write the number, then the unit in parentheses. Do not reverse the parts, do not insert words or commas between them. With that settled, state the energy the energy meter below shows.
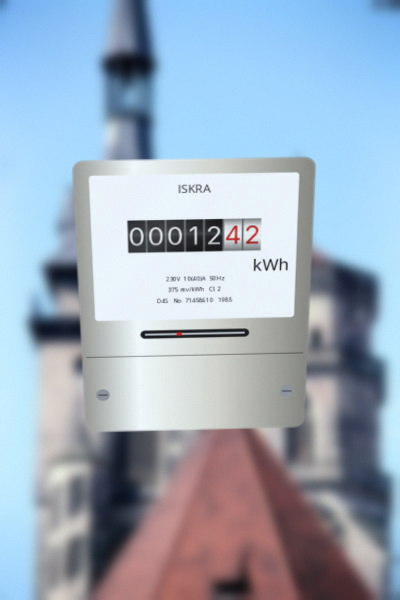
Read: 12.42 (kWh)
